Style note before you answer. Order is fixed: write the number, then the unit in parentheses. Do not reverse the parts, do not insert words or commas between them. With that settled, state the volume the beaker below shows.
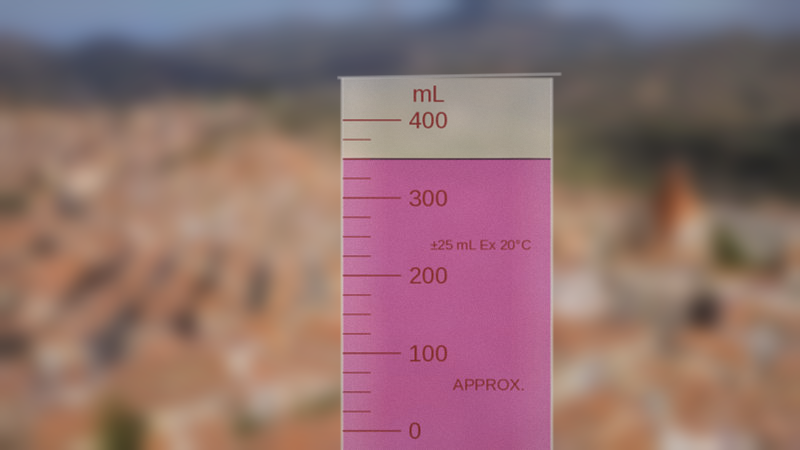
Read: 350 (mL)
